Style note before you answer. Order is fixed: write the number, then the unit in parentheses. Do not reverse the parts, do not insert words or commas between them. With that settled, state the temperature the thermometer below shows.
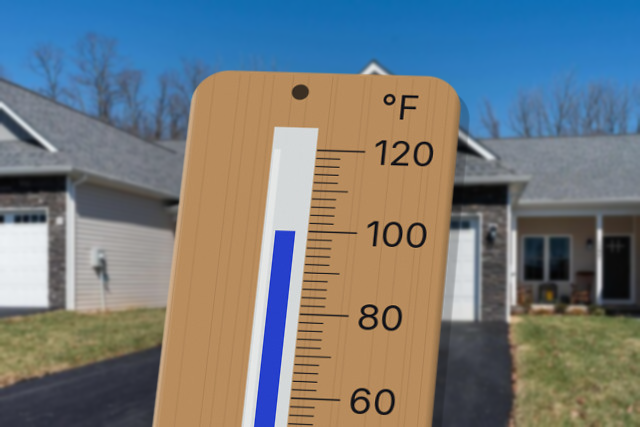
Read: 100 (°F)
